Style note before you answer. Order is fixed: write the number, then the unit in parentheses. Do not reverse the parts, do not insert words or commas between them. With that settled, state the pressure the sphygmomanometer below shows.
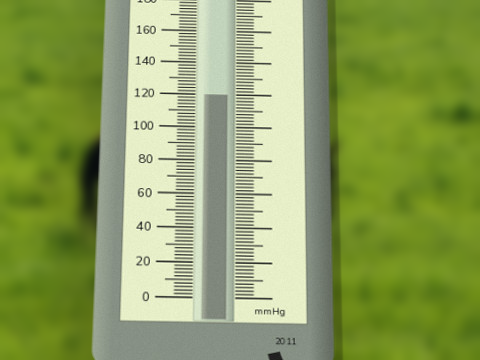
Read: 120 (mmHg)
